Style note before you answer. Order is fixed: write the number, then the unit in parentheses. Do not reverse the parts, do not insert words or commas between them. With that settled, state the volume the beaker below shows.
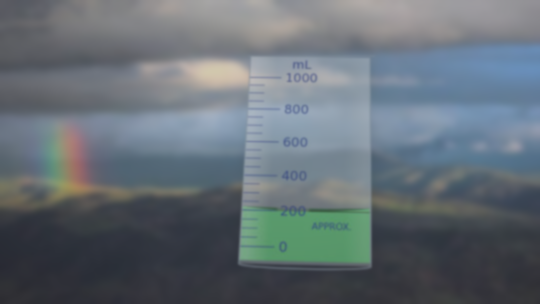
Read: 200 (mL)
